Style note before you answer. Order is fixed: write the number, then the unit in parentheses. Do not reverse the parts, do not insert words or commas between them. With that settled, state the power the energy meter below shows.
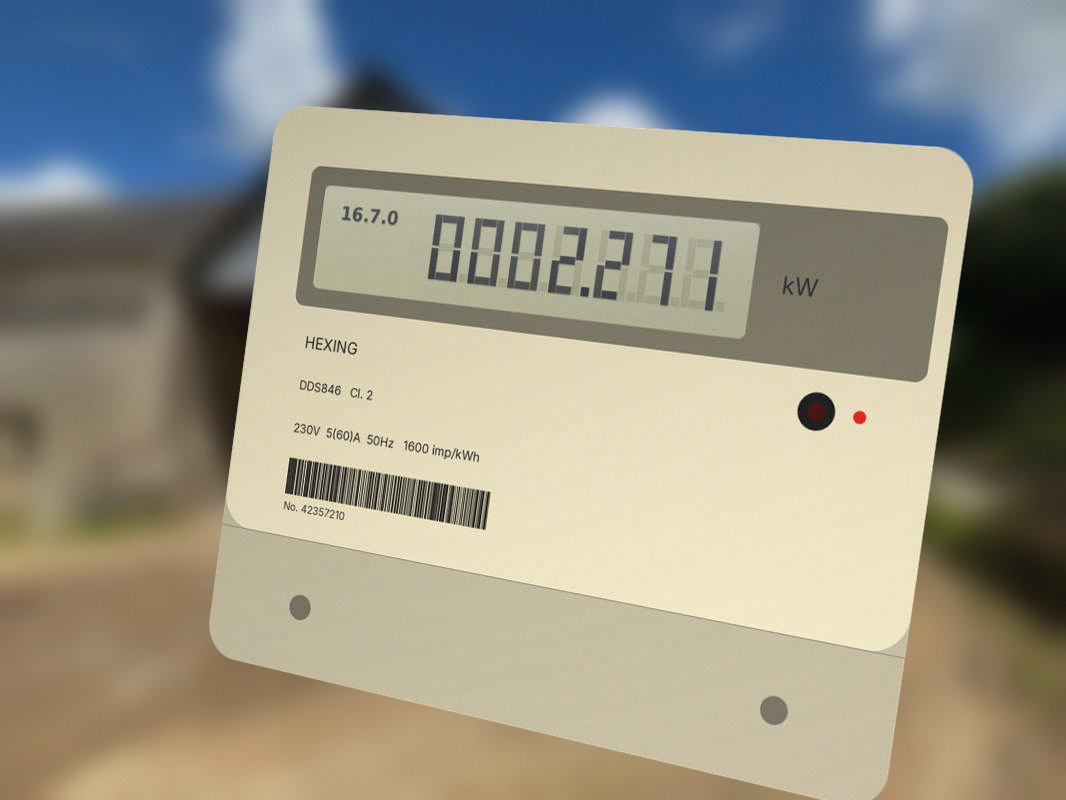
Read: 2.271 (kW)
